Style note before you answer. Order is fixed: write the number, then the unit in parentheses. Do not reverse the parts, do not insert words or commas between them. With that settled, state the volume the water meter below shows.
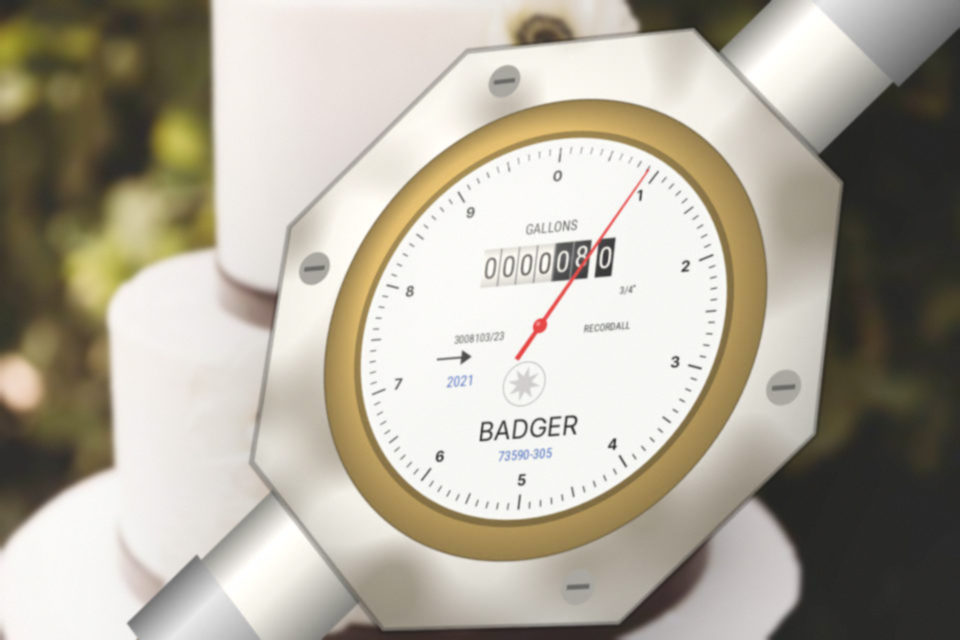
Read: 80.9 (gal)
